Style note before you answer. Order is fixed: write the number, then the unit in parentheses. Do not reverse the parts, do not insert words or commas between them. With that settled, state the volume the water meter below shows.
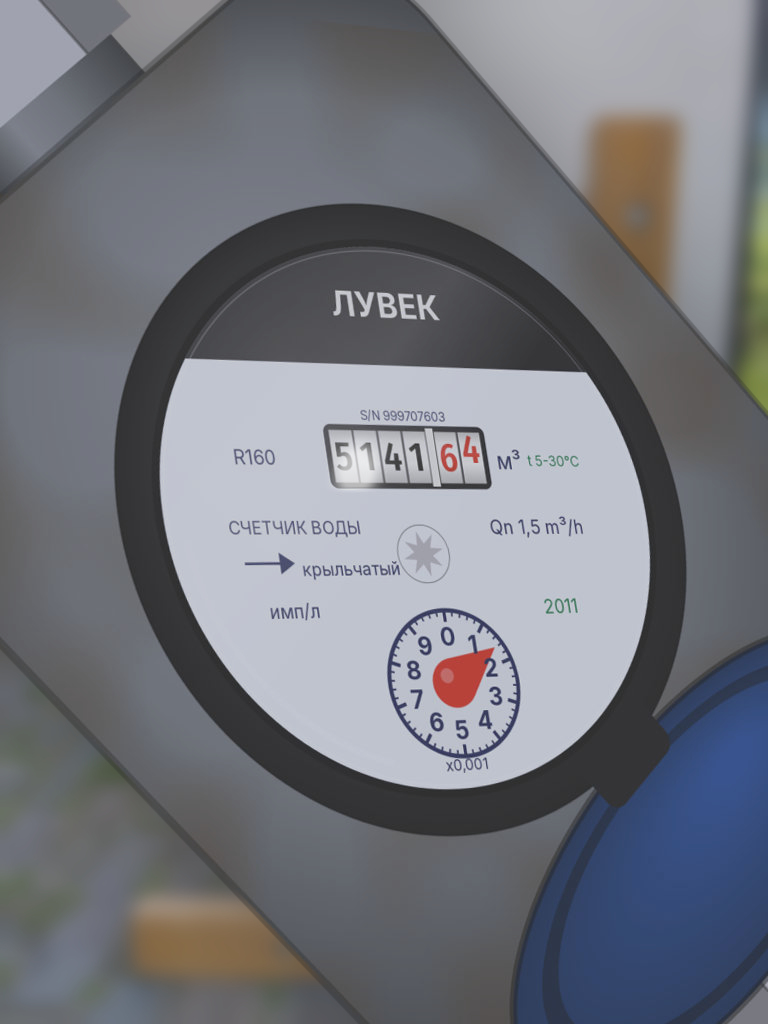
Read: 5141.641 (m³)
